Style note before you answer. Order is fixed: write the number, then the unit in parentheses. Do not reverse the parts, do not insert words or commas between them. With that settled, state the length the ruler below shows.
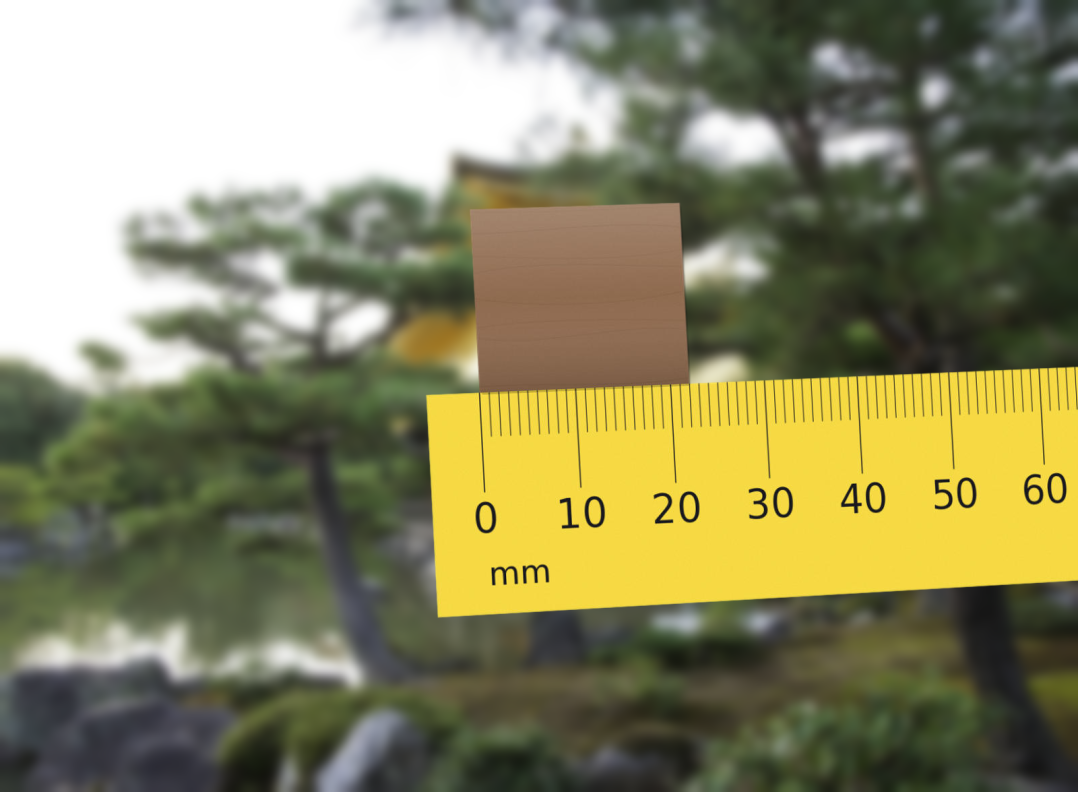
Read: 22 (mm)
